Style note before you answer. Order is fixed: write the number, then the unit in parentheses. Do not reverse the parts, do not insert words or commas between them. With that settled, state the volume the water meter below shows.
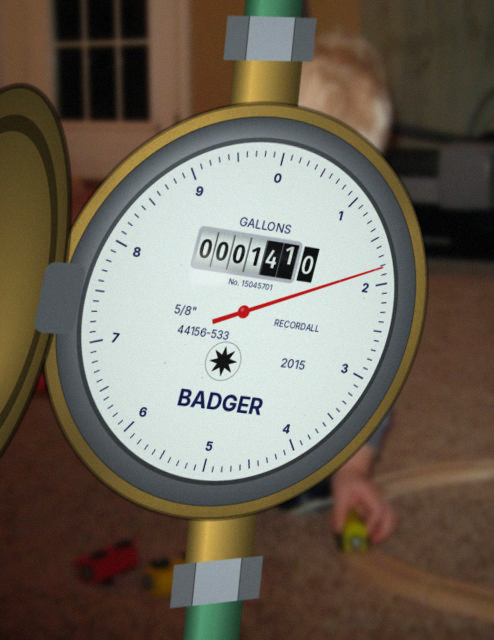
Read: 1411.8 (gal)
